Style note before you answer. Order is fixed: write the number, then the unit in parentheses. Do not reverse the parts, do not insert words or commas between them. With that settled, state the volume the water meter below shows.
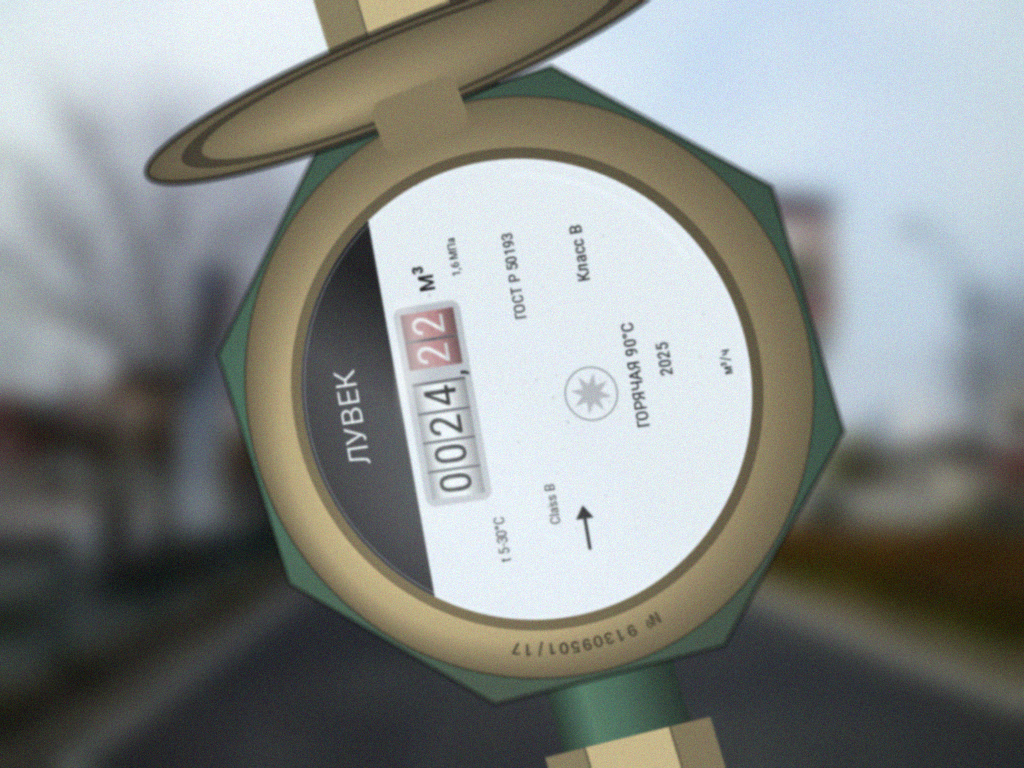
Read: 24.22 (m³)
